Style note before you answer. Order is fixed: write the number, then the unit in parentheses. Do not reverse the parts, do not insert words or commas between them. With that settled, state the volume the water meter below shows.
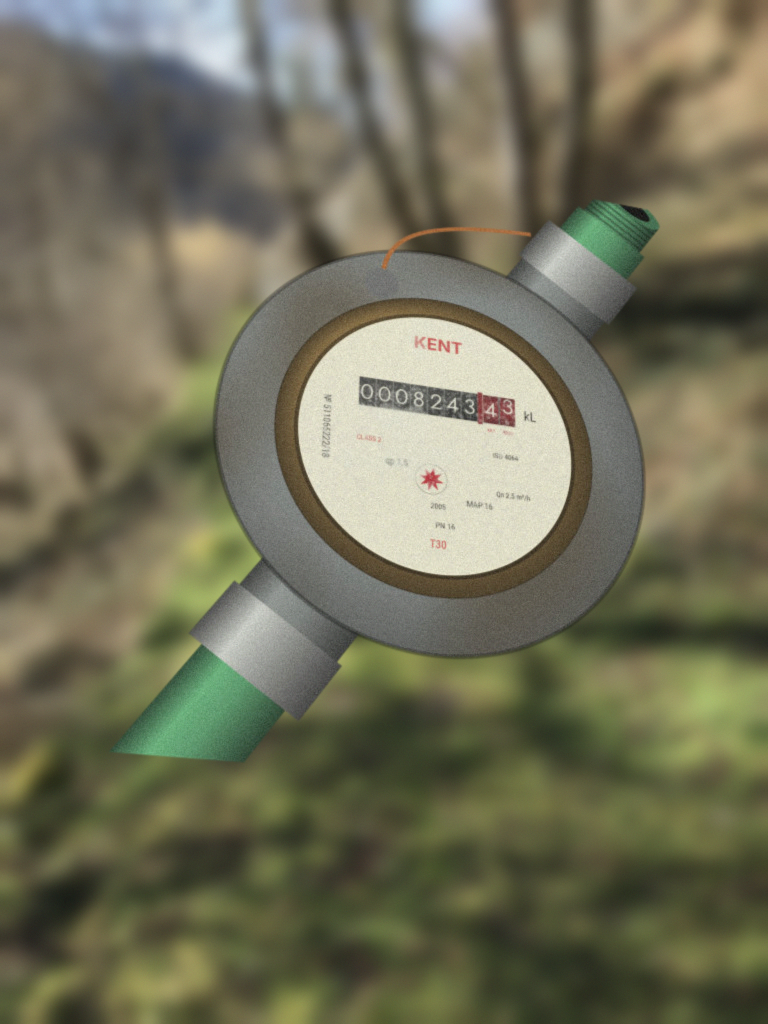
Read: 8243.43 (kL)
